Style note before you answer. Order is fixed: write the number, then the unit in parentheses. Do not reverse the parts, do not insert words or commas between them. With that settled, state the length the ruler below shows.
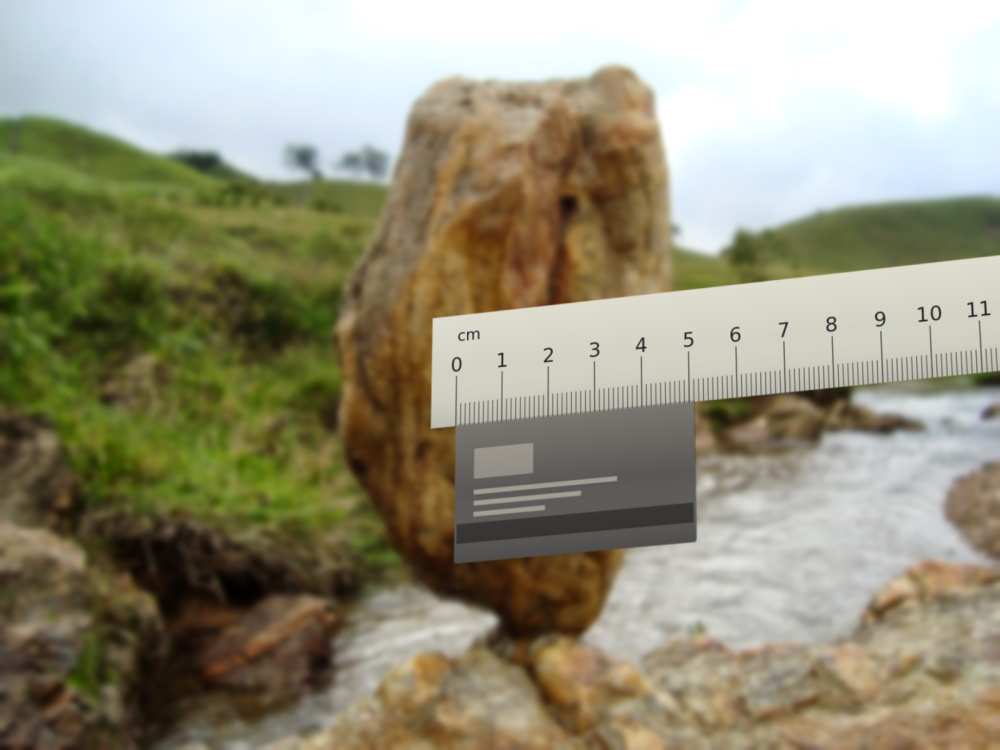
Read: 5.1 (cm)
